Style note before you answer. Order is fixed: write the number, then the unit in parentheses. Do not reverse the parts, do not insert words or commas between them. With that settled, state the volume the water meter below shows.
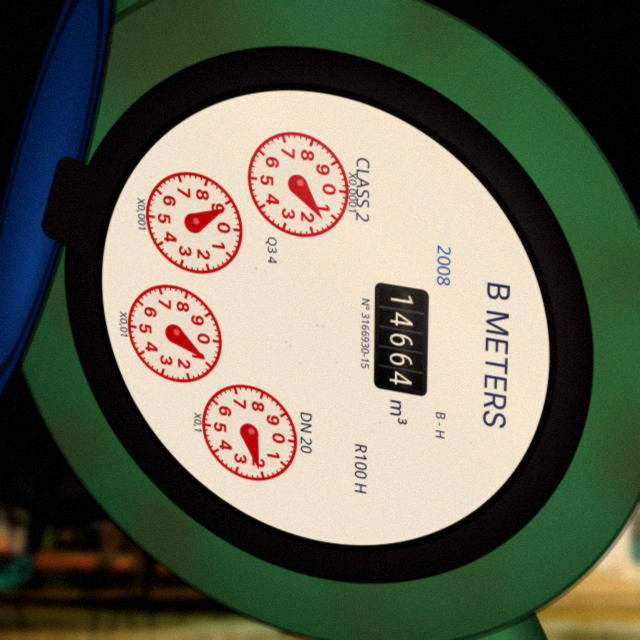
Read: 14664.2091 (m³)
